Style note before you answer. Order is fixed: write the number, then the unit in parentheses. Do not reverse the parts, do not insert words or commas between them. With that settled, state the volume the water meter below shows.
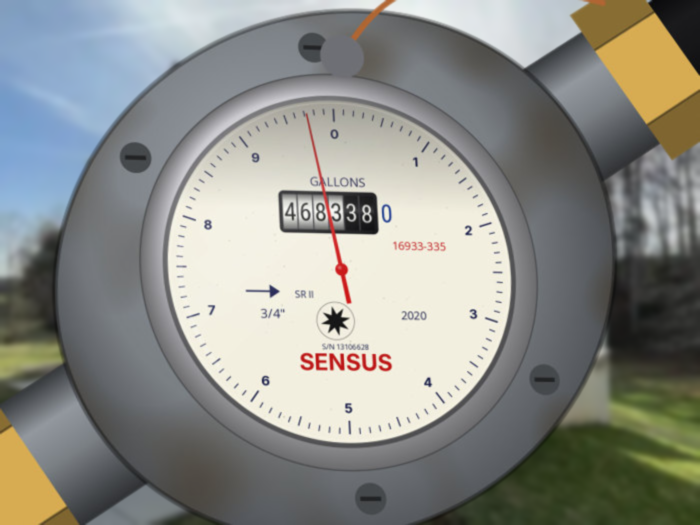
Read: 4683379.7 (gal)
